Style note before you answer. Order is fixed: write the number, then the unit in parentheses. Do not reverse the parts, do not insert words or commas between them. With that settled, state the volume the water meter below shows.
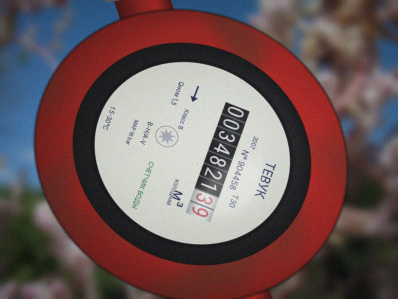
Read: 34821.39 (m³)
